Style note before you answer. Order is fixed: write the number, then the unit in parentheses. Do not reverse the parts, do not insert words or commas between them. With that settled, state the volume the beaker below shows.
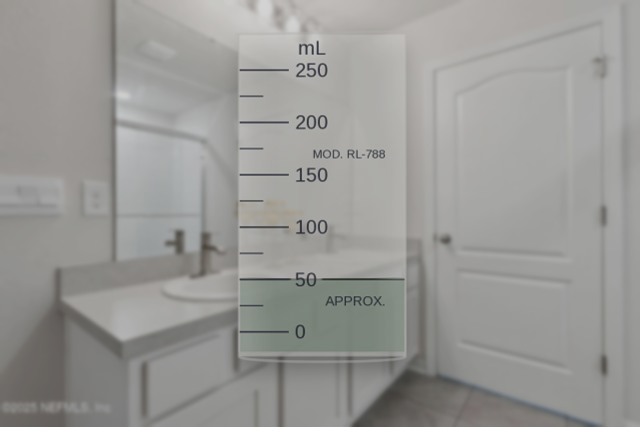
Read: 50 (mL)
